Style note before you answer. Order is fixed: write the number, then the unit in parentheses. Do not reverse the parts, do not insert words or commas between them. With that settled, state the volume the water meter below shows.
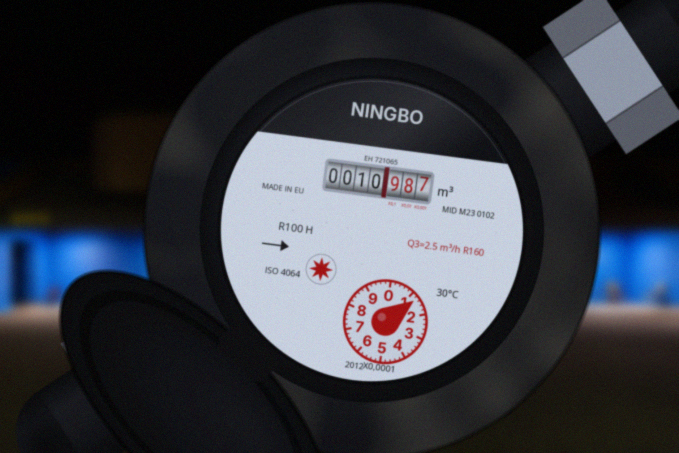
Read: 10.9871 (m³)
